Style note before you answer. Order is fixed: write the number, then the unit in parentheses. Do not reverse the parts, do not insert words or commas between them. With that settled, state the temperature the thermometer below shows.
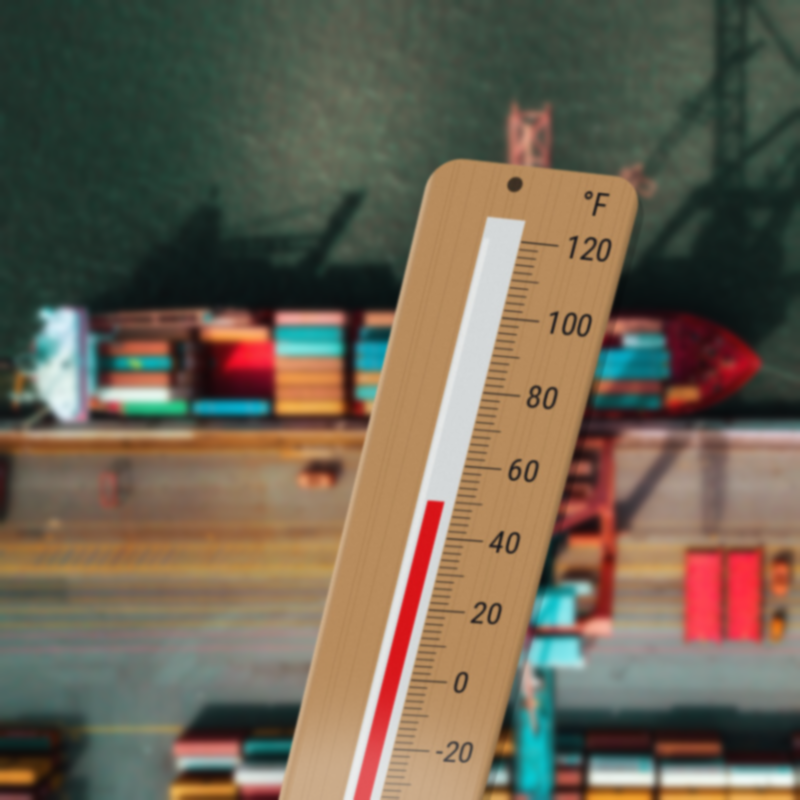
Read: 50 (°F)
